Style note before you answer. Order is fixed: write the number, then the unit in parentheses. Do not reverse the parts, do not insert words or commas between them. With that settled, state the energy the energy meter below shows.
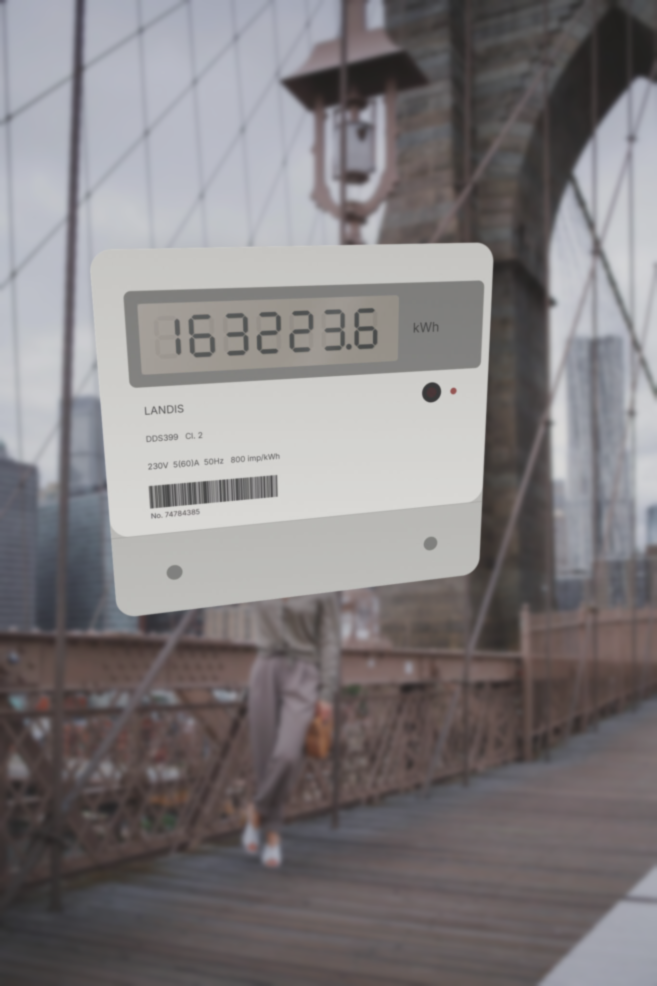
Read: 163223.6 (kWh)
